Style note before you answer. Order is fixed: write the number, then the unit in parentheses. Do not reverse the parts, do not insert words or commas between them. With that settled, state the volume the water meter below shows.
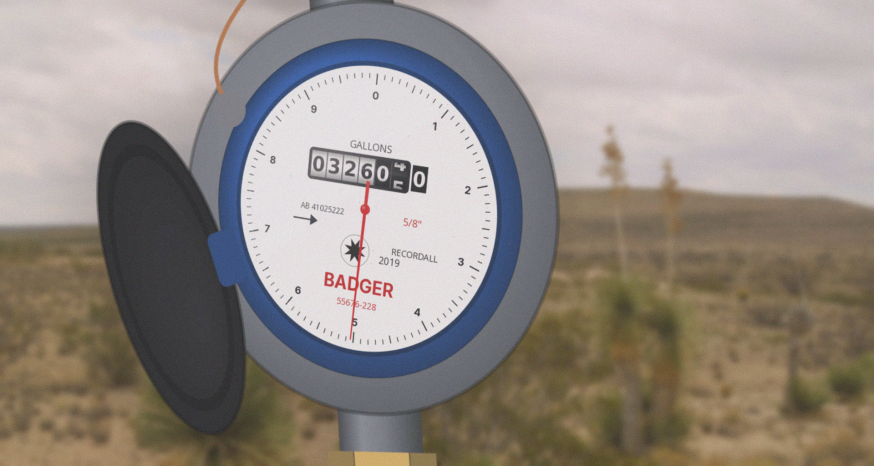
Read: 326045.0 (gal)
